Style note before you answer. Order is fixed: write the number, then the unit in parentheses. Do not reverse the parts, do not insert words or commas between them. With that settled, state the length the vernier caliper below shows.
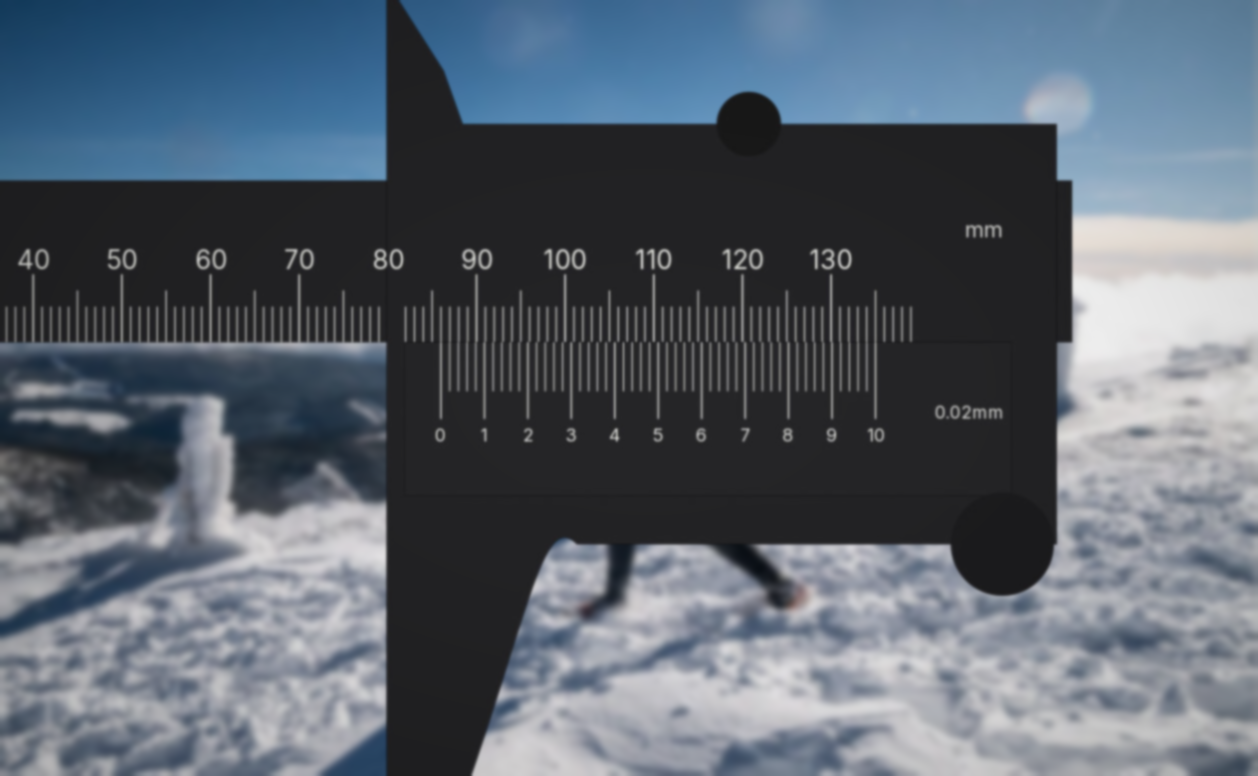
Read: 86.0 (mm)
